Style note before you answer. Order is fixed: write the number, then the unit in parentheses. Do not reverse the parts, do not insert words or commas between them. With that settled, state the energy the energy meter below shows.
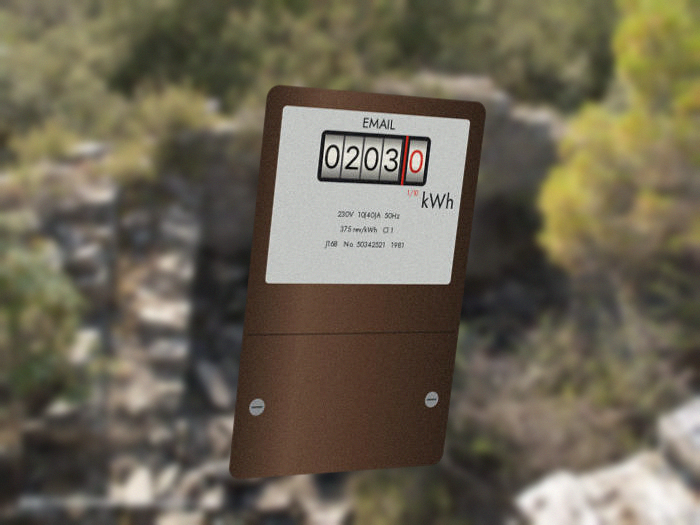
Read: 203.0 (kWh)
